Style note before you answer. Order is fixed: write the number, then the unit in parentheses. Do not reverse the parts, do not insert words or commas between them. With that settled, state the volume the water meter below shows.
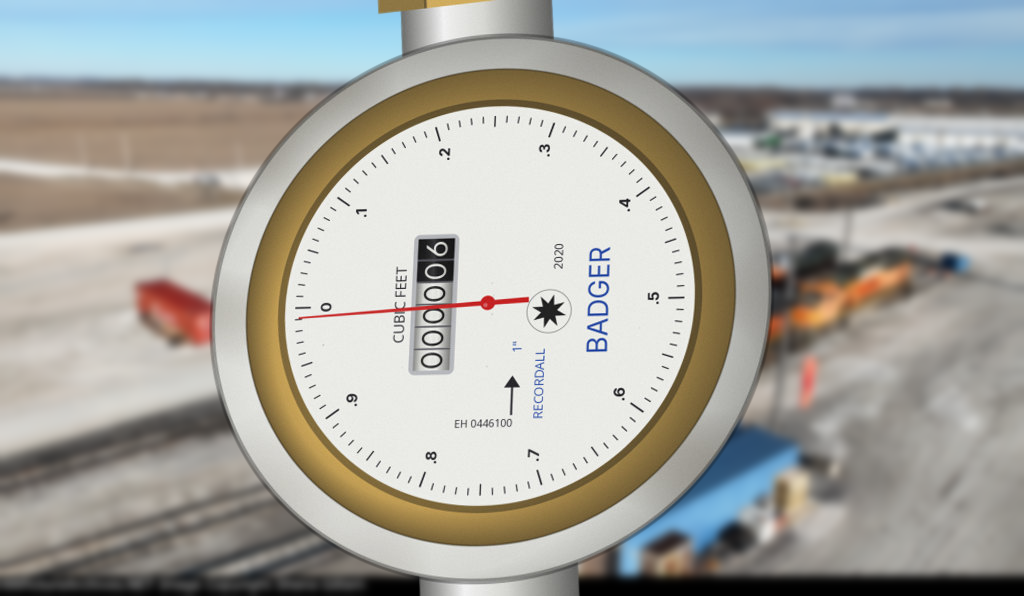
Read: 5.99 (ft³)
